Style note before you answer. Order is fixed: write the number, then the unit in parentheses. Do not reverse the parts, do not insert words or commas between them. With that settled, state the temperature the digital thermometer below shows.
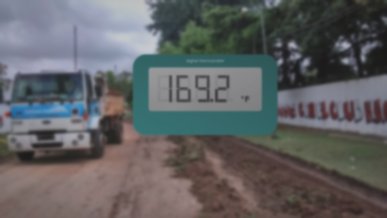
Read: 169.2 (°F)
